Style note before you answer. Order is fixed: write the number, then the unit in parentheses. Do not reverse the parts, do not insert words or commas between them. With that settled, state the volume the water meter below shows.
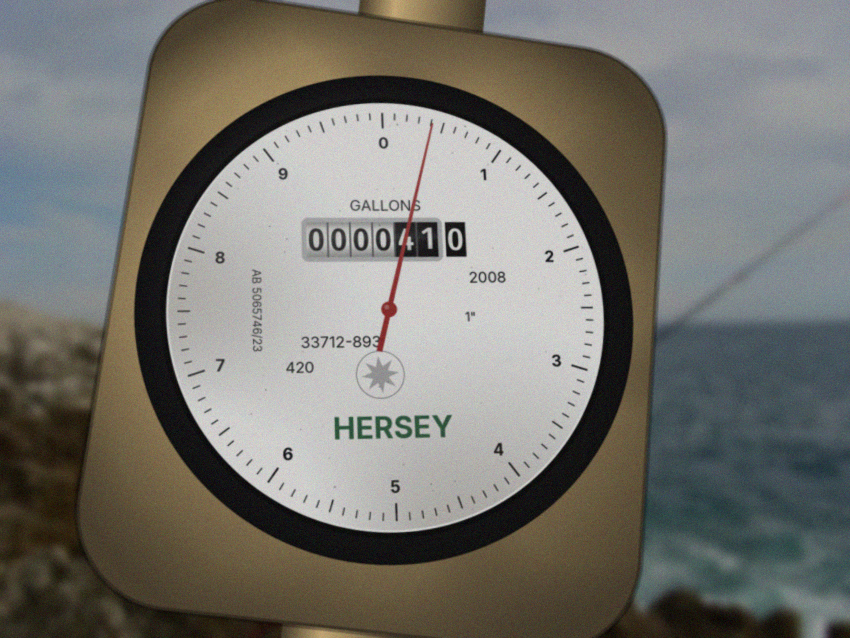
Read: 410.4 (gal)
